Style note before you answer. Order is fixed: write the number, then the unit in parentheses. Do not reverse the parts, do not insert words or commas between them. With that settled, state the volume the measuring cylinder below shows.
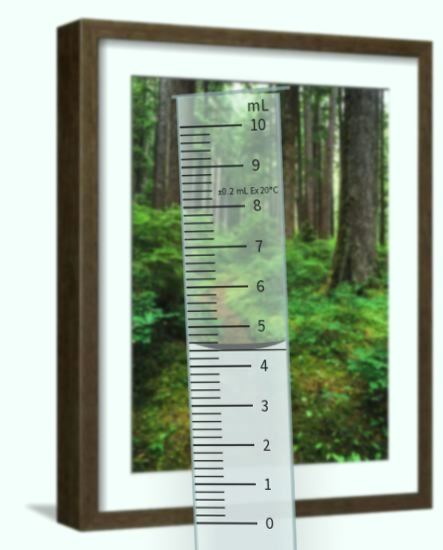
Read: 4.4 (mL)
